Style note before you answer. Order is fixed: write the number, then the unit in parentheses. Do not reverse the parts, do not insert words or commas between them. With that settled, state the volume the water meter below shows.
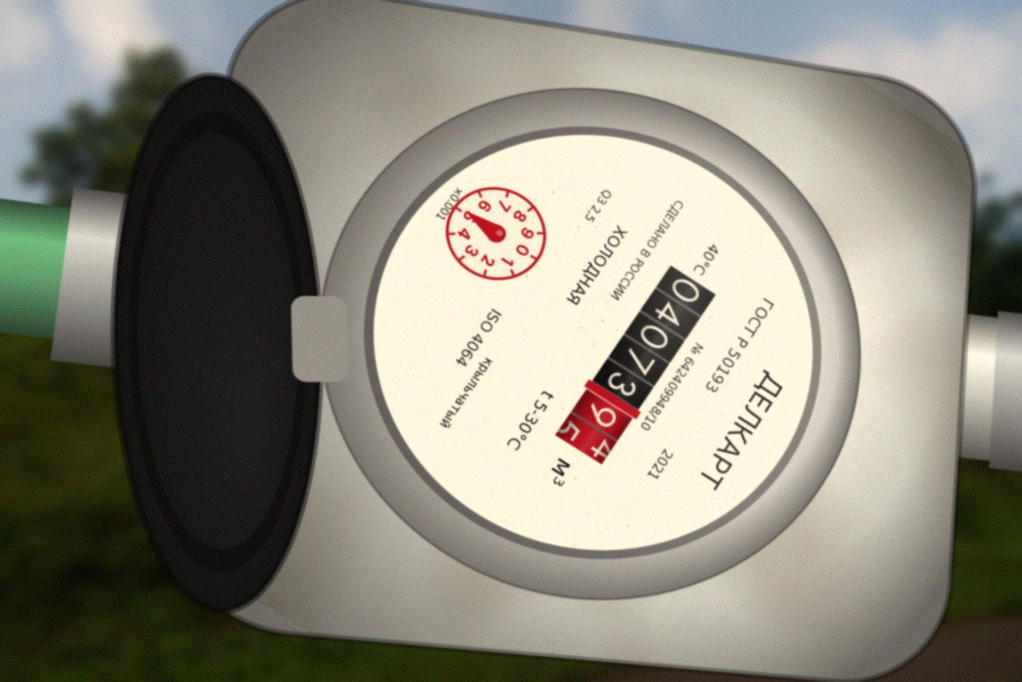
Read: 4073.945 (m³)
